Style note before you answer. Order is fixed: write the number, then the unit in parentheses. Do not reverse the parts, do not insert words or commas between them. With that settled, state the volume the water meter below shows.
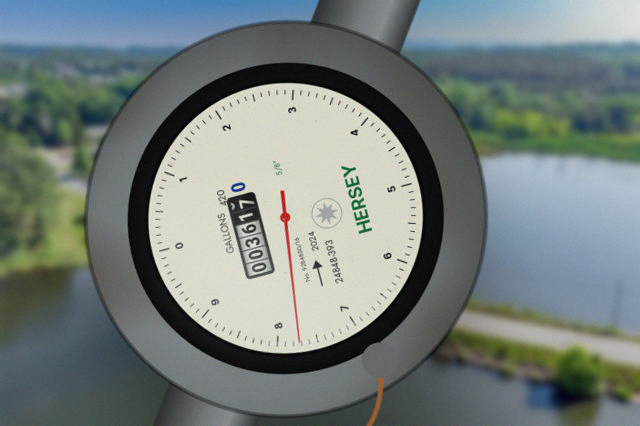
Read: 36167.7 (gal)
